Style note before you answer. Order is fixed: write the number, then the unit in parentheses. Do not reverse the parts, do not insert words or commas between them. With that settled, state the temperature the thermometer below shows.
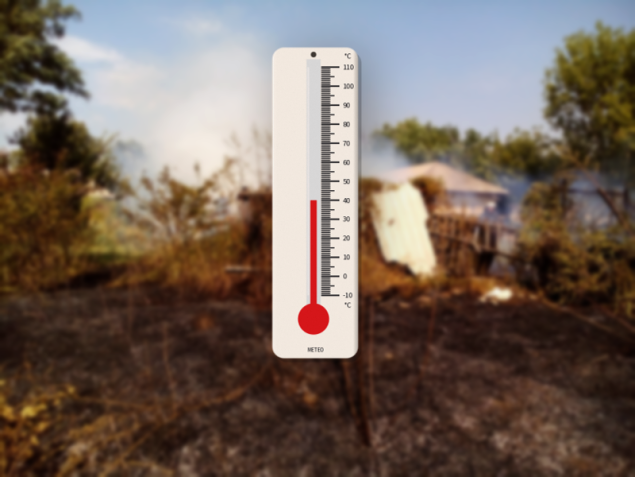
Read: 40 (°C)
